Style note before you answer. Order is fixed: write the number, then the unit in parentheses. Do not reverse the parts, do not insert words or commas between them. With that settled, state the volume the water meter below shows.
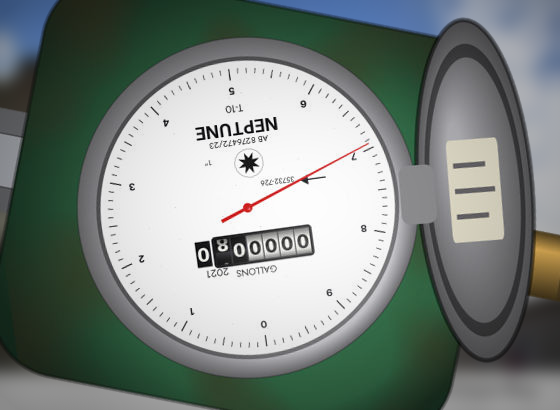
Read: 76.9 (gal)
